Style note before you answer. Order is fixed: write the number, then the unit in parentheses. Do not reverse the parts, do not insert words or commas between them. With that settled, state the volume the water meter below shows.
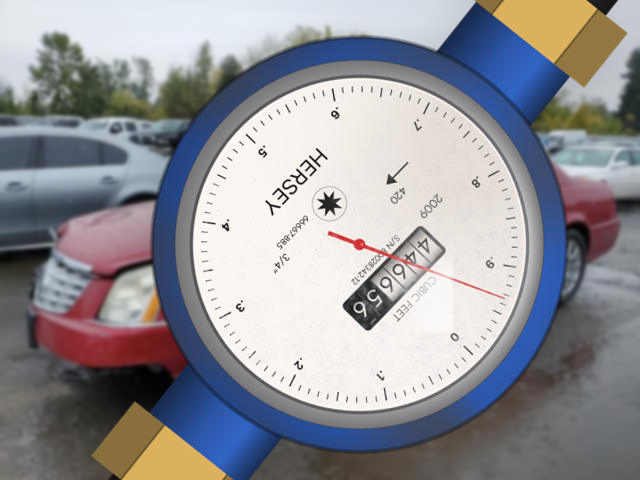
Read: 446655.93 (ft³)
